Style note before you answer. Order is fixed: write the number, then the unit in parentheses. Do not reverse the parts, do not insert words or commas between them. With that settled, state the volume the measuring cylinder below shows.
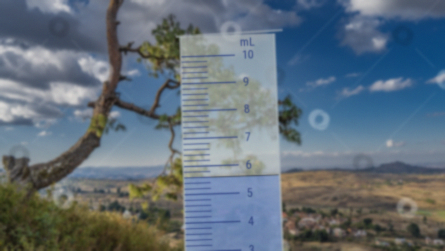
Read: 5.6 (mL)
